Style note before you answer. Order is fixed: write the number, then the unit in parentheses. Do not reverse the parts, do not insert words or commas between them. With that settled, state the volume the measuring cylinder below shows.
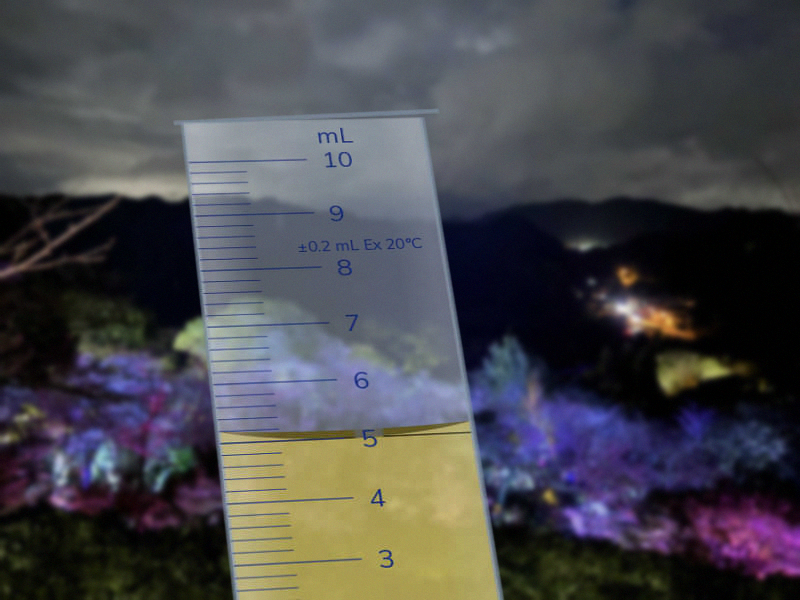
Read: 5 (mL)
